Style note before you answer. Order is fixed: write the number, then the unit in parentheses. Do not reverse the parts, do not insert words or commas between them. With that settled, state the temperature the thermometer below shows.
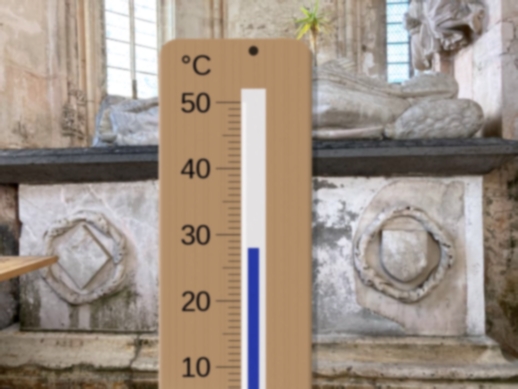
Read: 28 (°C)
